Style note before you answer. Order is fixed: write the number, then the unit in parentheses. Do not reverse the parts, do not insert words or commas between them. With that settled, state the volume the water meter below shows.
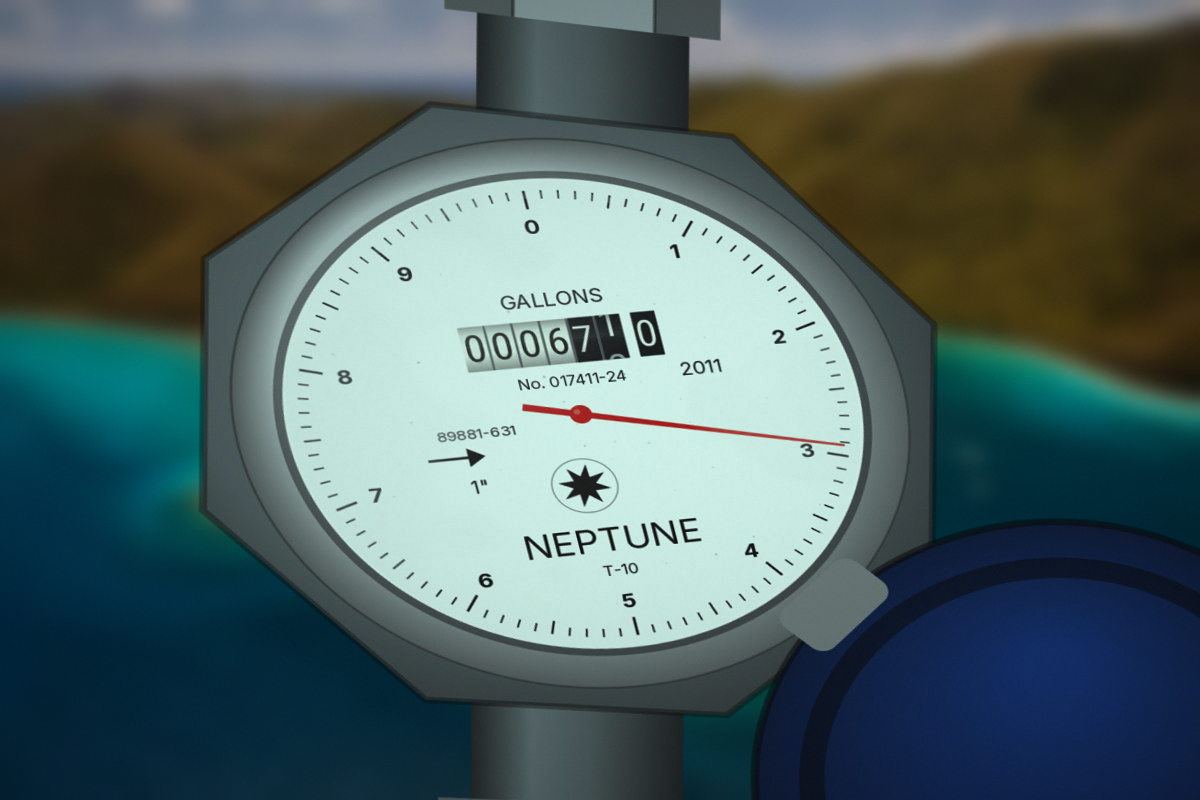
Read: 6712.9 (gal)
